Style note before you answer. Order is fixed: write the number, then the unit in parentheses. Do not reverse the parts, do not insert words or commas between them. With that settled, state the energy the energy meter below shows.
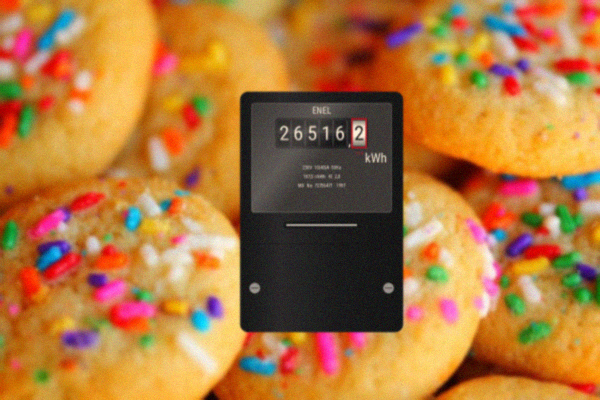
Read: 26516.2 (kWh)
